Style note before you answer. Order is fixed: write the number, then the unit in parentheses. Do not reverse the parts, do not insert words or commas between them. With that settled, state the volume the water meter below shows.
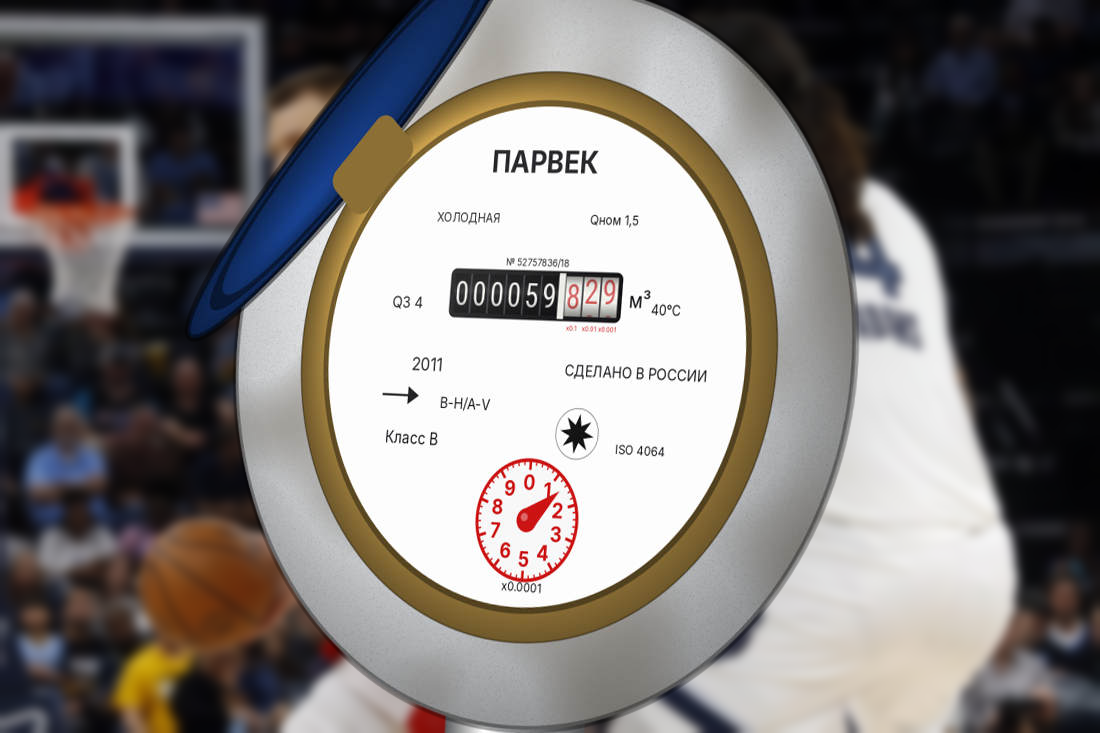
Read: 59.8291 (m³)
